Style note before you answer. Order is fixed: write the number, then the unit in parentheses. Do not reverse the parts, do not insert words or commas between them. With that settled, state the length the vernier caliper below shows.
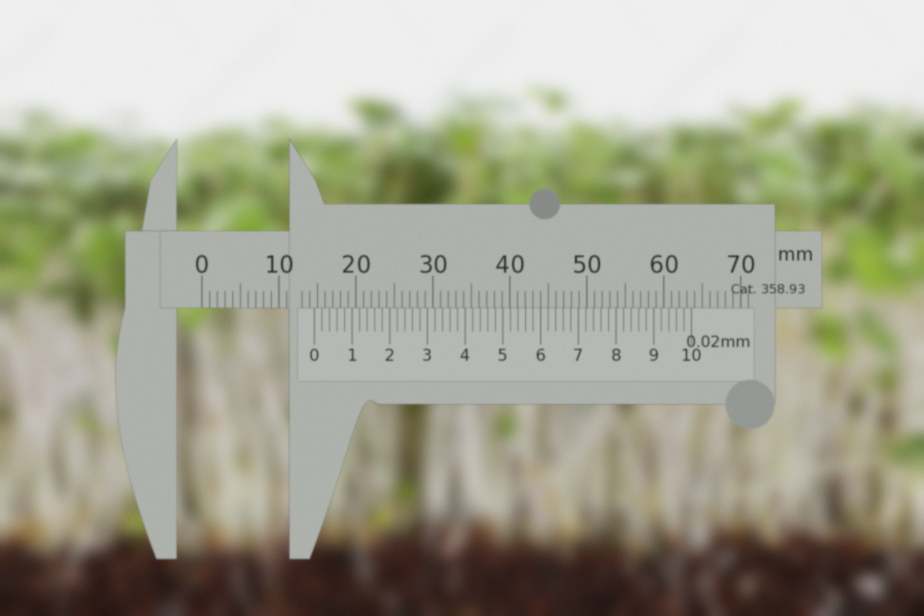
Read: 14.6 (mm)
